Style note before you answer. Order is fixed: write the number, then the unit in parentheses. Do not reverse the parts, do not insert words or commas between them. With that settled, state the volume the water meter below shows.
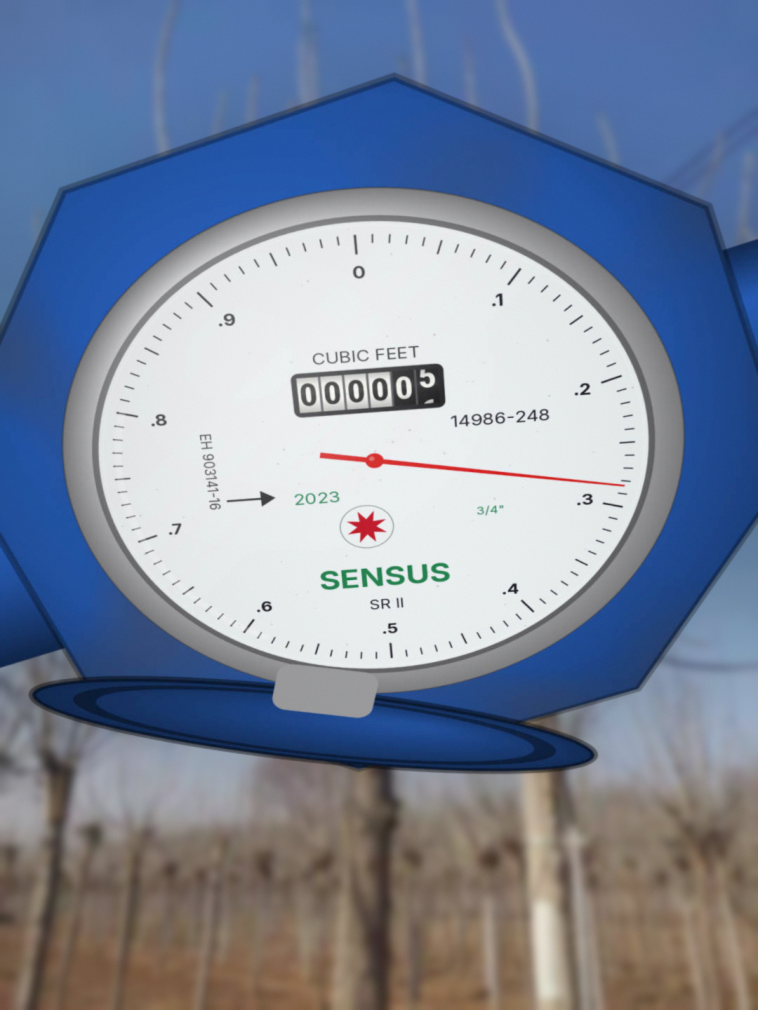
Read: 5.28 (ft³)
